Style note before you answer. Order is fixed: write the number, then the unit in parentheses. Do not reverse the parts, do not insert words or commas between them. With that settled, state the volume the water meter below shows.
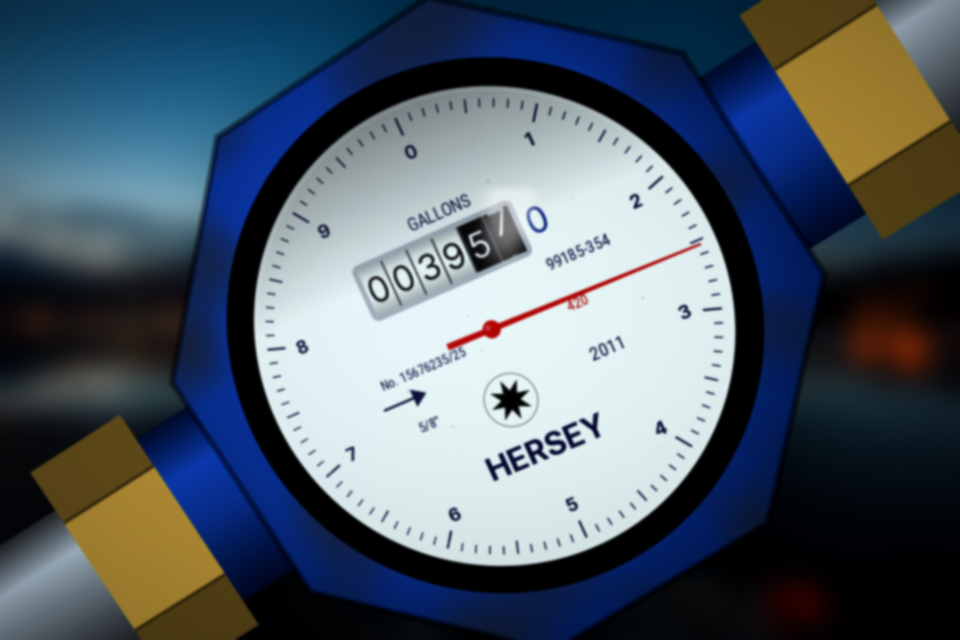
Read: 39572.5 (gal)
